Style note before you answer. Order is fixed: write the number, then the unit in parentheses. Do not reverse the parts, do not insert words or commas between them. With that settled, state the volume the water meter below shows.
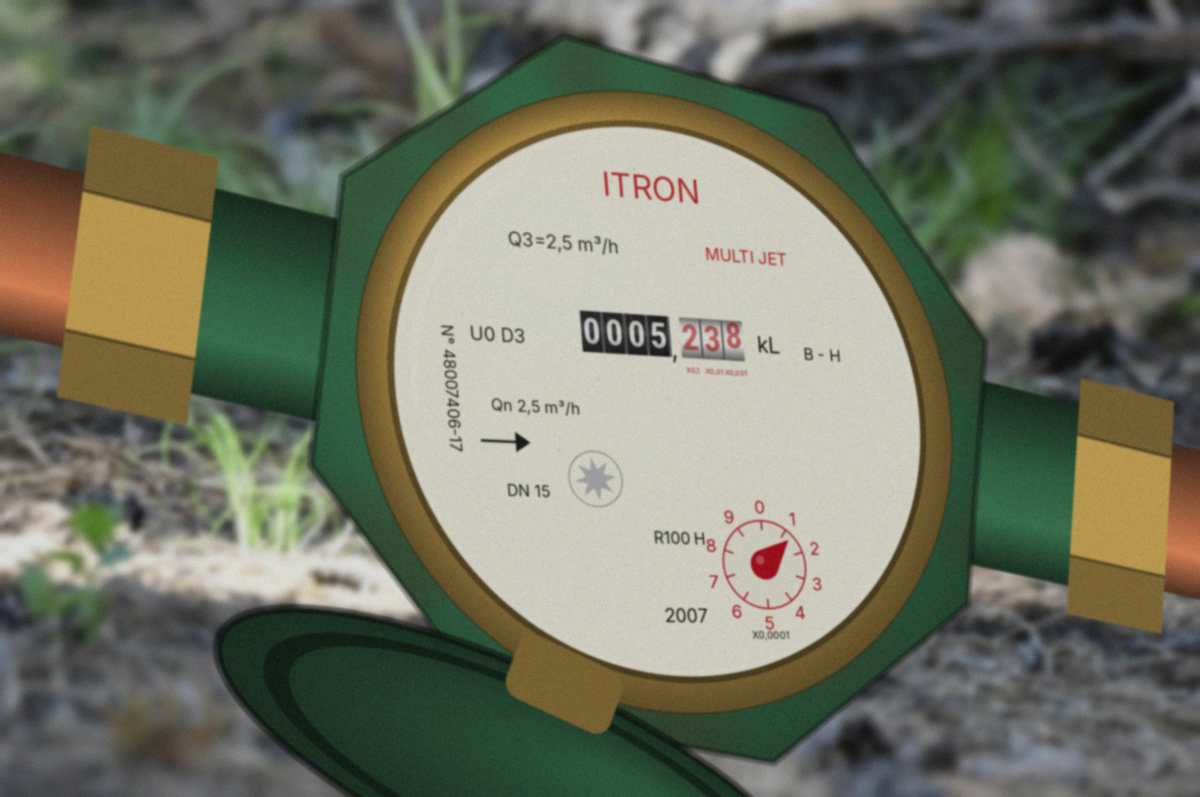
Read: 5.2381 (kL)
